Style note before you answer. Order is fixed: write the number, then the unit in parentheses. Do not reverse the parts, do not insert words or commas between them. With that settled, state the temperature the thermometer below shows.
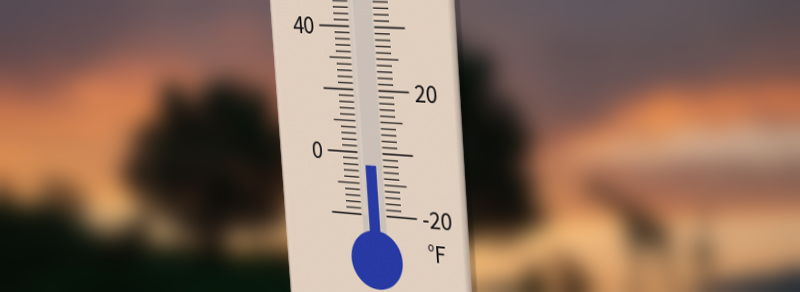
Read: -4 (°F)
